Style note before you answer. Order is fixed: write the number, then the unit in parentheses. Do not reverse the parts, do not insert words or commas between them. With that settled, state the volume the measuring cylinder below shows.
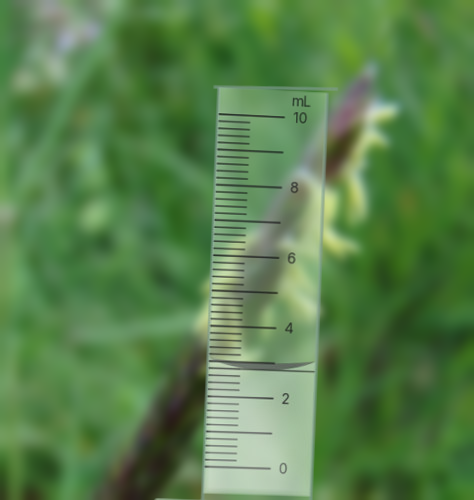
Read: 2.8 (mL)
